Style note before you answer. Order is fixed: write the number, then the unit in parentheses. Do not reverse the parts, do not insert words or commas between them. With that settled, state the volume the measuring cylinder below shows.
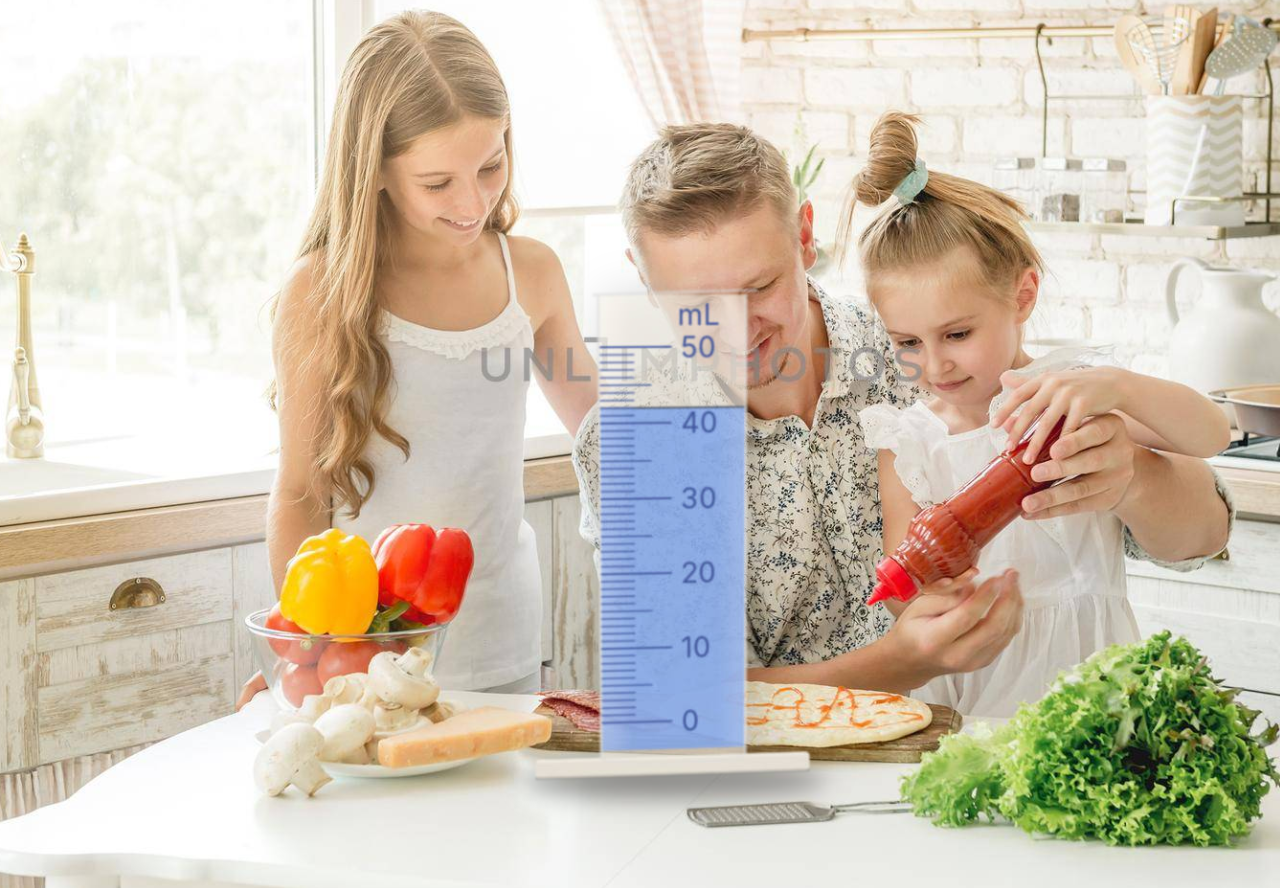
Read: 42 (mL)
